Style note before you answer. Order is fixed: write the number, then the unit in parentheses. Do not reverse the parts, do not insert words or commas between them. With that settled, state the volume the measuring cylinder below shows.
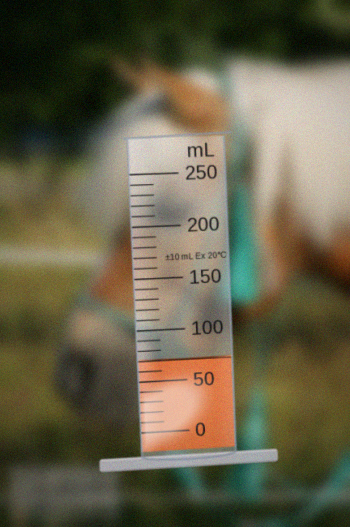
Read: 70 (mL)
